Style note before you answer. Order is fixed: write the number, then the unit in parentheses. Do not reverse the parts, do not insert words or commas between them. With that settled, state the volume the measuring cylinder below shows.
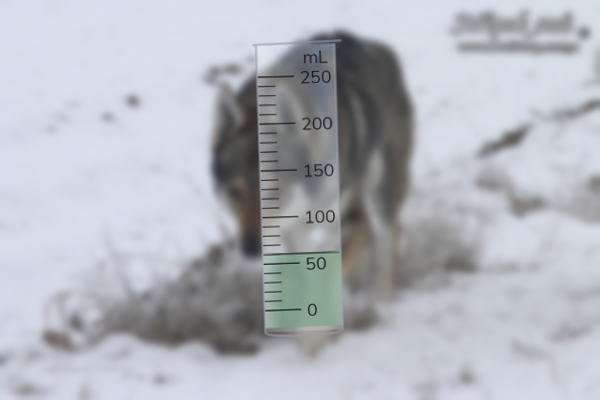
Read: 60 (mL)
